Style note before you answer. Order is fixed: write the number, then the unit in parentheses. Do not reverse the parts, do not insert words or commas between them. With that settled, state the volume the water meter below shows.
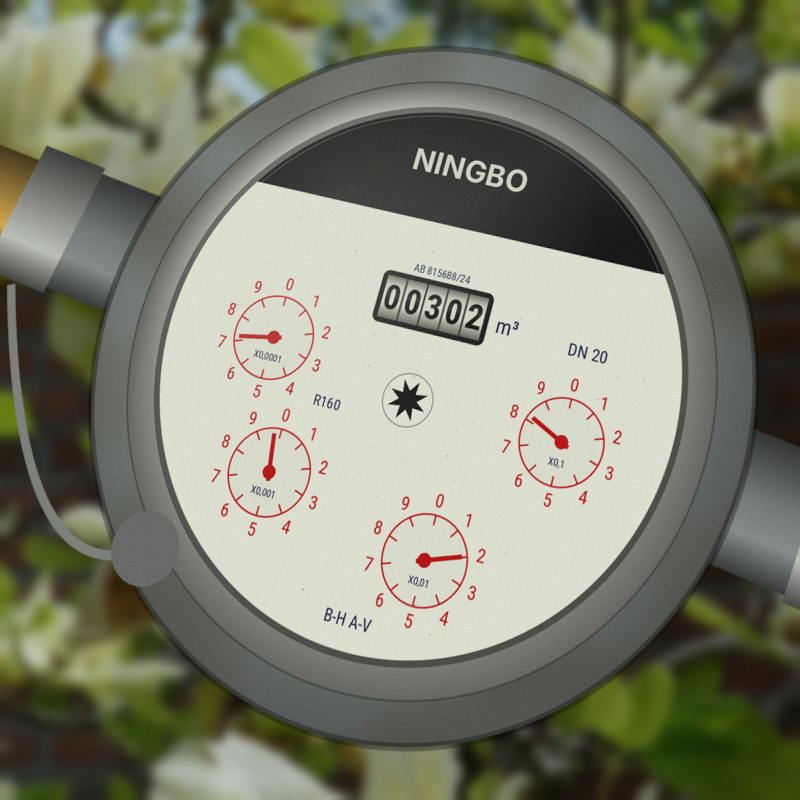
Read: 302.8197 (m³)
